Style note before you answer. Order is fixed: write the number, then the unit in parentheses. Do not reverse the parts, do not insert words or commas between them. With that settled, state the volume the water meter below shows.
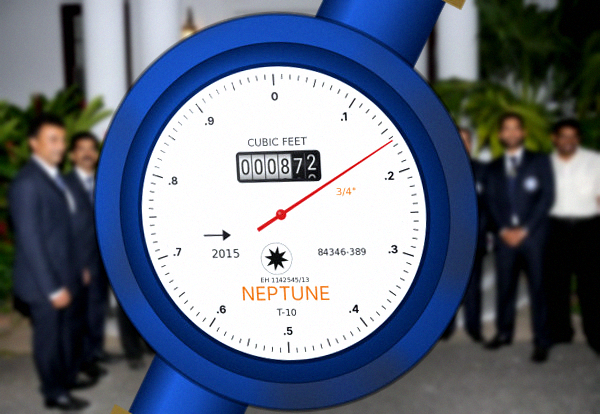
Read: 872.16 (ft³)
